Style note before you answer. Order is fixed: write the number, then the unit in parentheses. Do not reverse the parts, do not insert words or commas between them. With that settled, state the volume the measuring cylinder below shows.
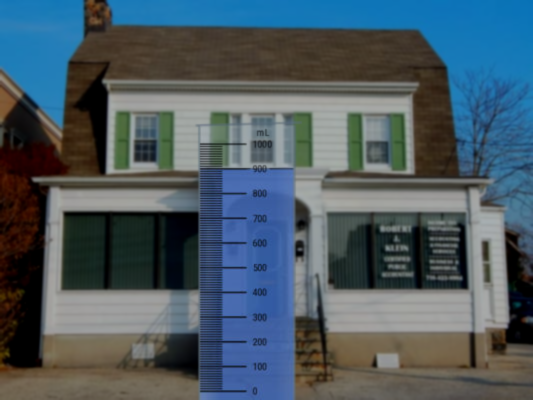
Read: 900 (mL)
